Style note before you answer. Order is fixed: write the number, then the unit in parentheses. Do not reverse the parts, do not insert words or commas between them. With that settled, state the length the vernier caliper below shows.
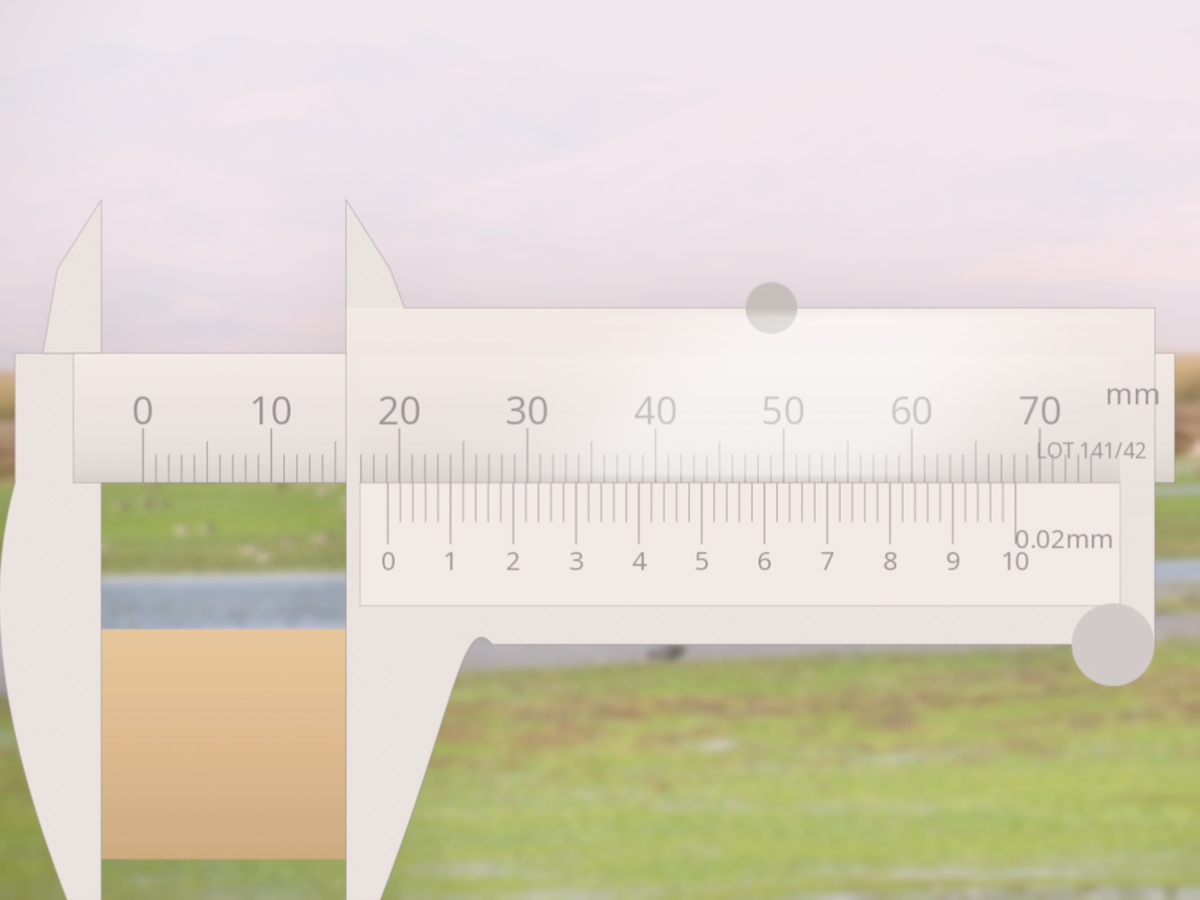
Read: 19.1 (mm)
